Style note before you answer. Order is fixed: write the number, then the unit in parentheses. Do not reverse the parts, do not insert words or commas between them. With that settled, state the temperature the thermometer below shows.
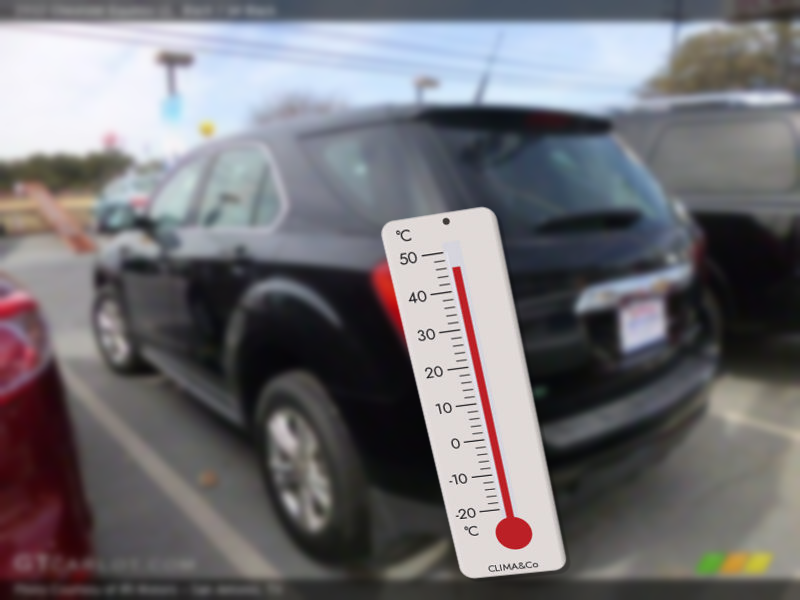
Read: 46 (°C)
